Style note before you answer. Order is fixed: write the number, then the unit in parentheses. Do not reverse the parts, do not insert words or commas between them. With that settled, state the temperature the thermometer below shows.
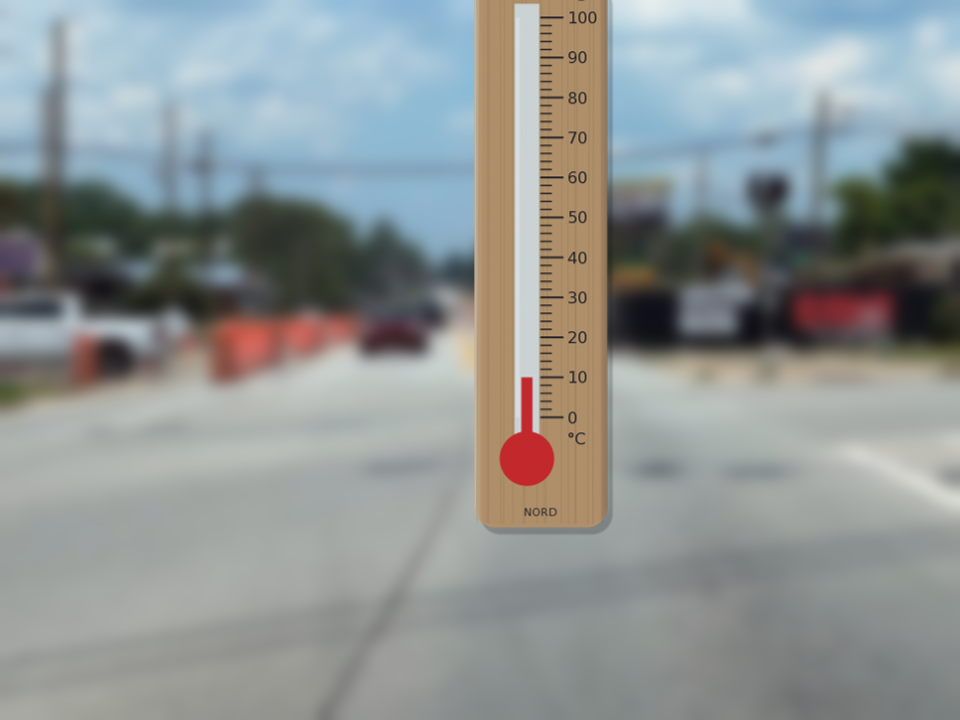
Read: 10 (°C)
